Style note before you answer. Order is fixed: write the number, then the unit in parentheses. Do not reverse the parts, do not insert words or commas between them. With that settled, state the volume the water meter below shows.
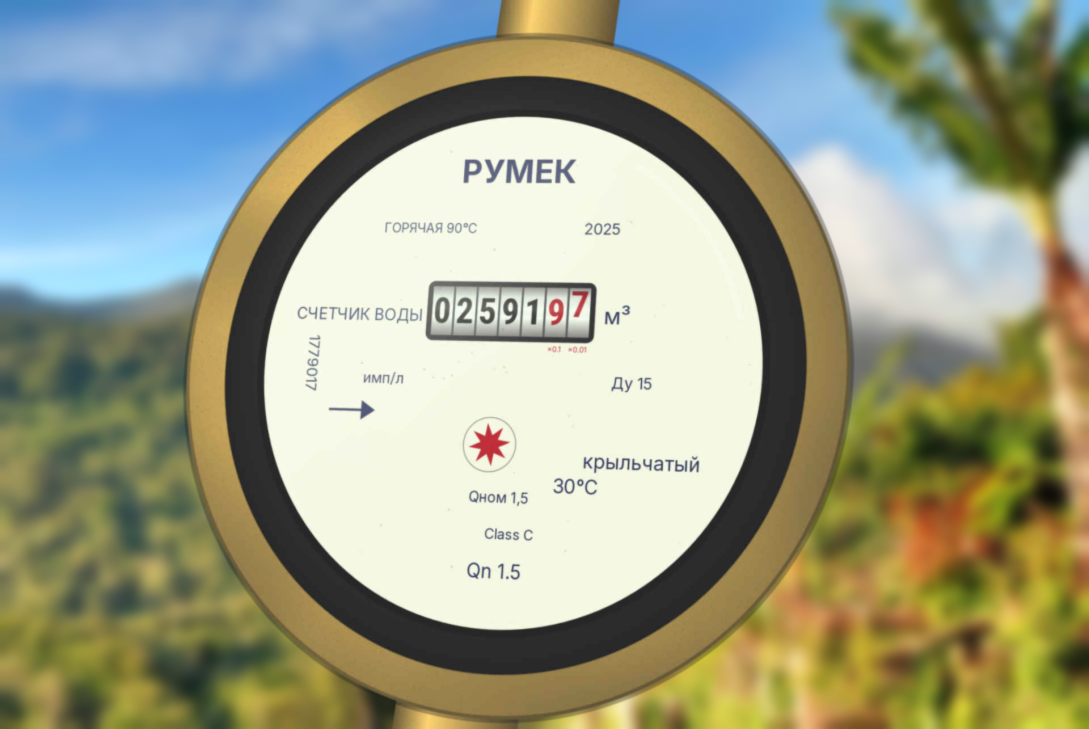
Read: 2591.97 (m³)
